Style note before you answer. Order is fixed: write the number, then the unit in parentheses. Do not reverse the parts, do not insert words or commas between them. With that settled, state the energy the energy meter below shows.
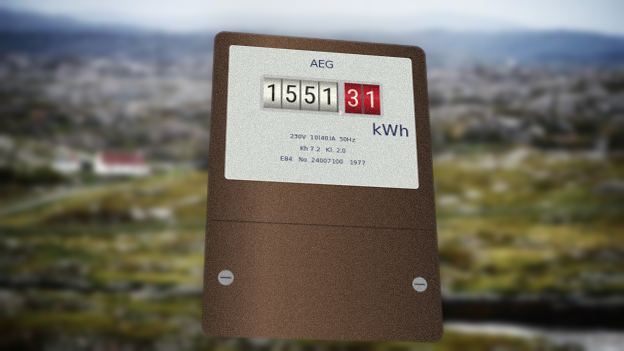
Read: 1551.31 (kWh)
